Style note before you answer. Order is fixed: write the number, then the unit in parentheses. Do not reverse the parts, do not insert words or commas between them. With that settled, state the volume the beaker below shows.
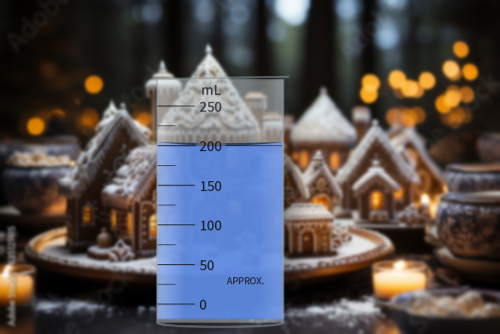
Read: 200 (mL)
